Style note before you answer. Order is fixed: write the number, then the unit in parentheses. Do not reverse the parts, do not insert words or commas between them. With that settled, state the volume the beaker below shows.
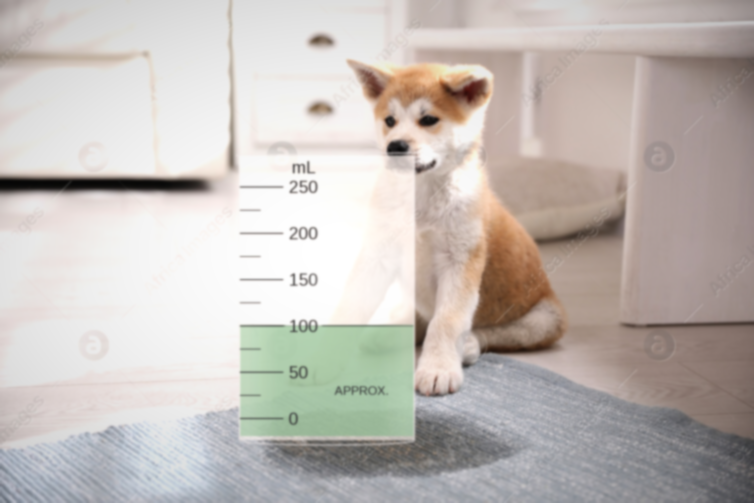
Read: 100 (mL)
